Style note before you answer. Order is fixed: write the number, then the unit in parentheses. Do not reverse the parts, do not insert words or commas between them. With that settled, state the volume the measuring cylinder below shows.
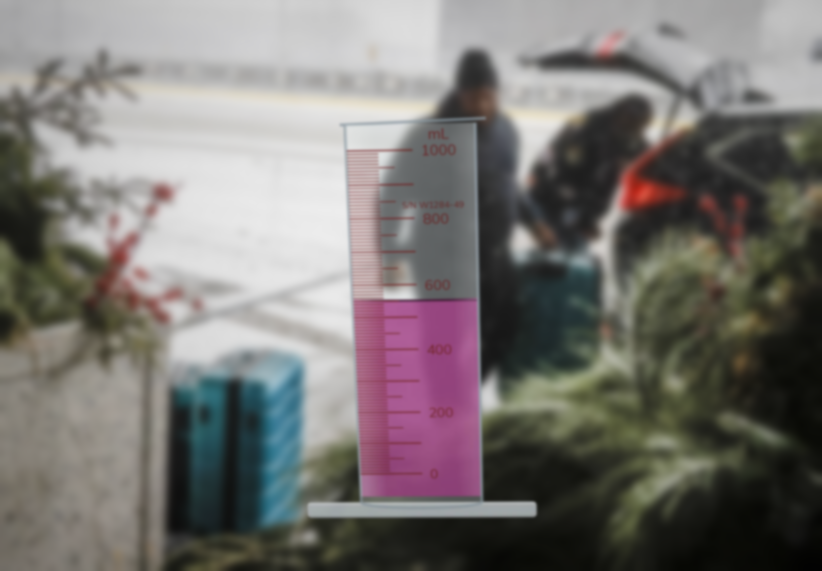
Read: 550 (mL)
